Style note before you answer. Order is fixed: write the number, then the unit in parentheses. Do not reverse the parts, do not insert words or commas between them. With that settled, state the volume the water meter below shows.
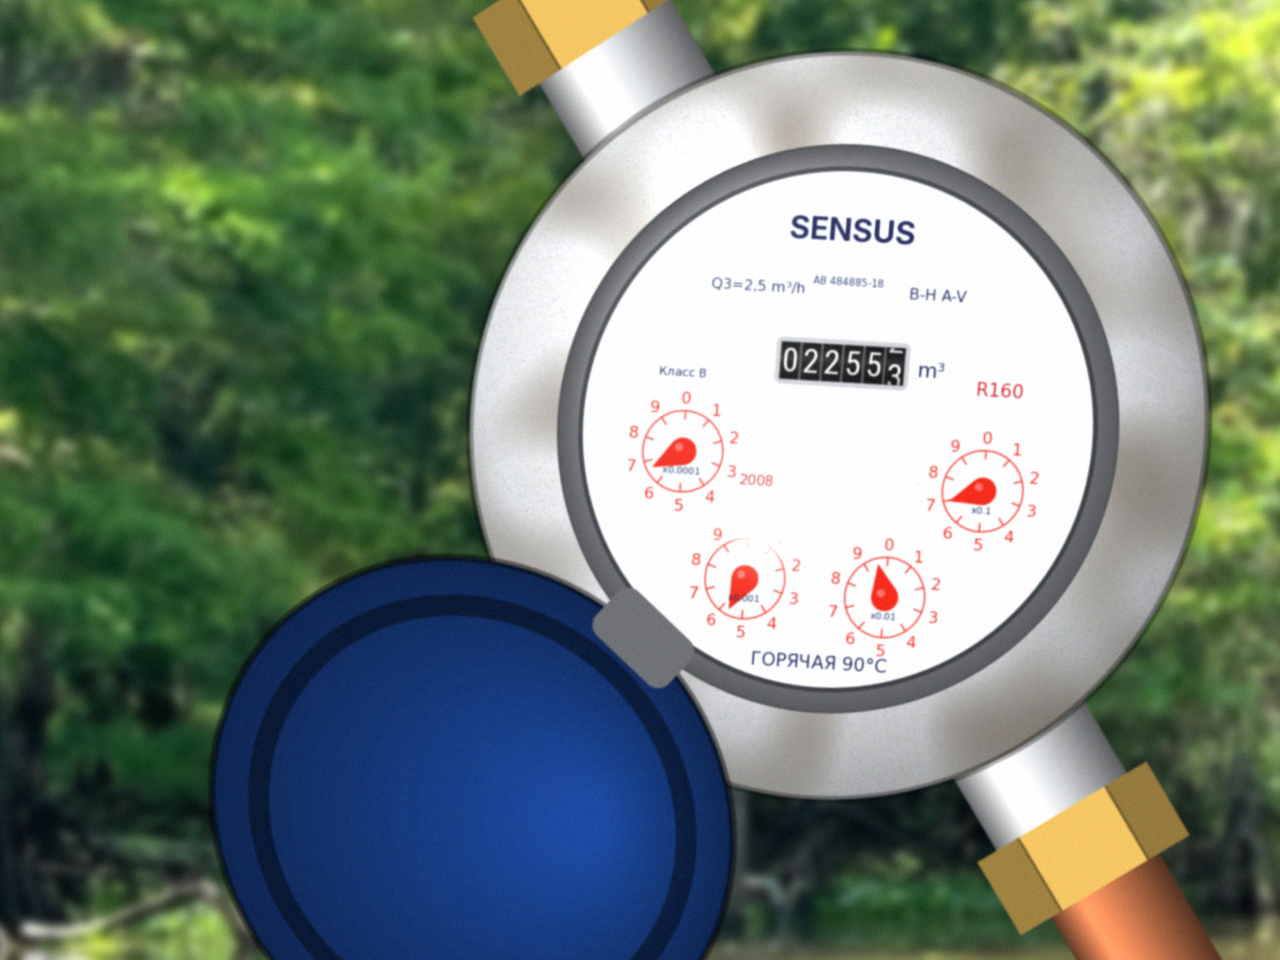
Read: 22552.6956 (m³)
